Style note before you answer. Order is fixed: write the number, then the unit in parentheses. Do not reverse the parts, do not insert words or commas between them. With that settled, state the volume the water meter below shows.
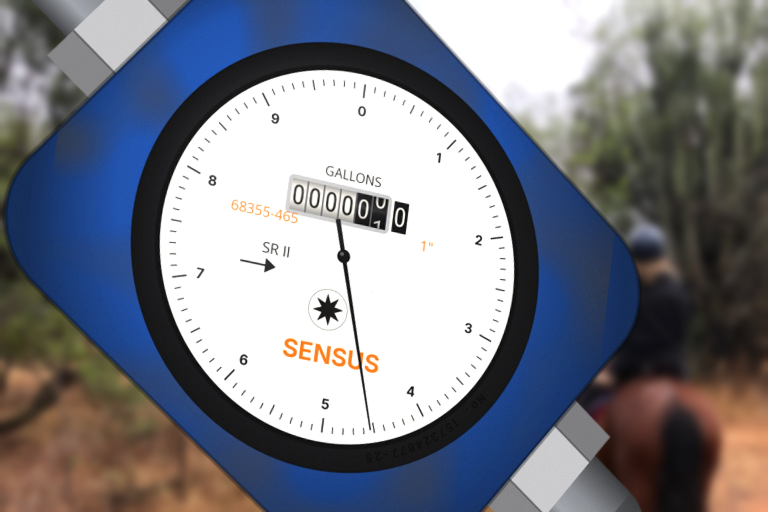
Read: 4.5 (gal)
